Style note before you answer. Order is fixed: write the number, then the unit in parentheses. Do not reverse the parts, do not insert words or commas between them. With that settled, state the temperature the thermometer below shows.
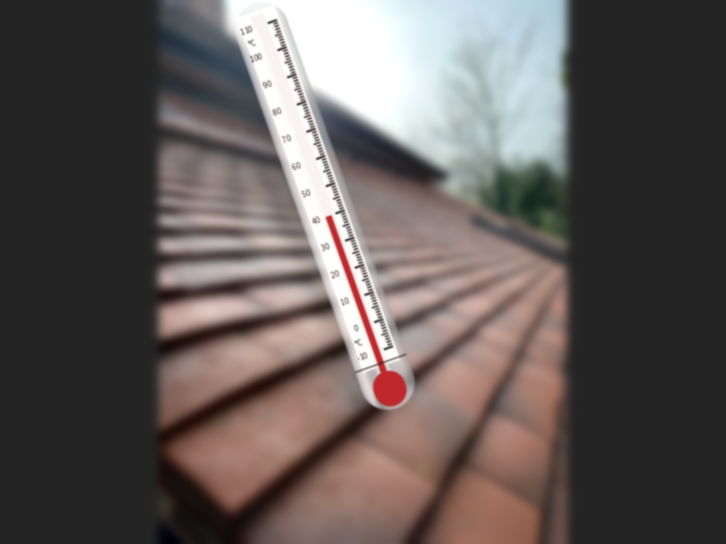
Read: 40 (°C)
